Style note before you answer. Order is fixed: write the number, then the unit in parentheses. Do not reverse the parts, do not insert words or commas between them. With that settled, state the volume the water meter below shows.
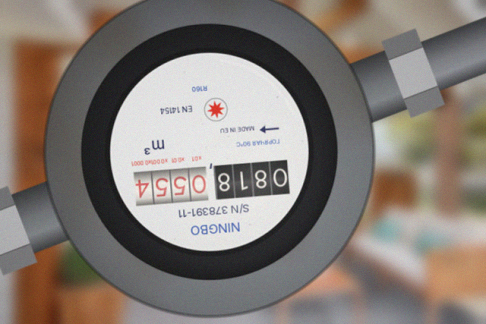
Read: 818.0554 (m³)
